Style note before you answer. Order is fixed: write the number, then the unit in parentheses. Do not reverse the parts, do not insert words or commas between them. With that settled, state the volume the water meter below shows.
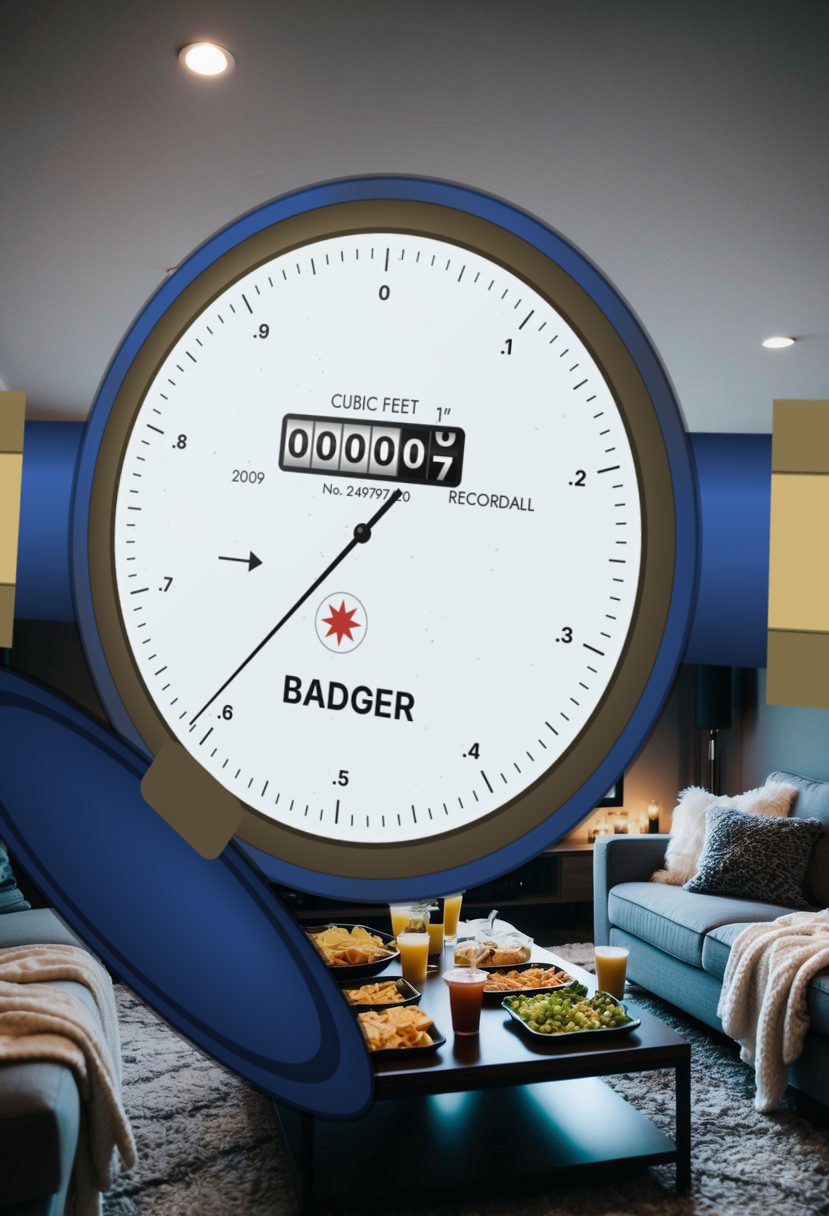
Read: 6.61 (ft³)
